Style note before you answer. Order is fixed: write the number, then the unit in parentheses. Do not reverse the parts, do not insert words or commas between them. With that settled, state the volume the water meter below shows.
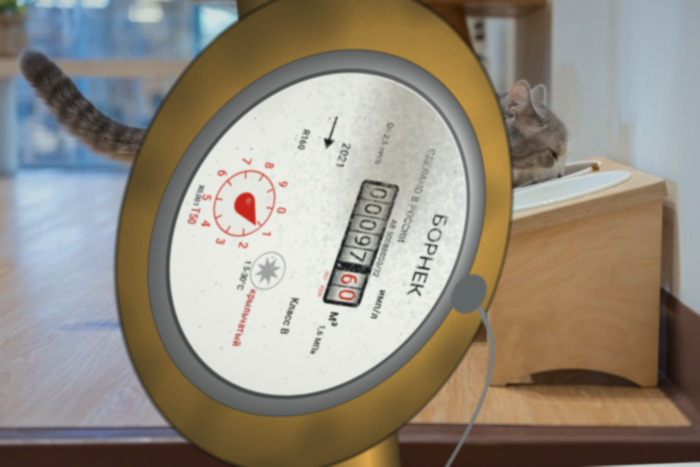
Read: 97.601 (m³)
